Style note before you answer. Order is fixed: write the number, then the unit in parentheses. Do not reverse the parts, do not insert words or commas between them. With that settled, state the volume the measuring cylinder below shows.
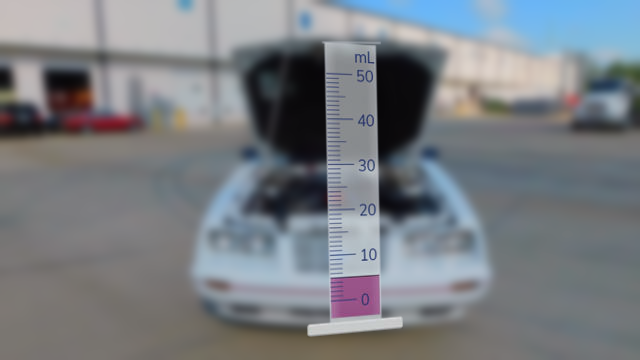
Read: 5 (mL)
